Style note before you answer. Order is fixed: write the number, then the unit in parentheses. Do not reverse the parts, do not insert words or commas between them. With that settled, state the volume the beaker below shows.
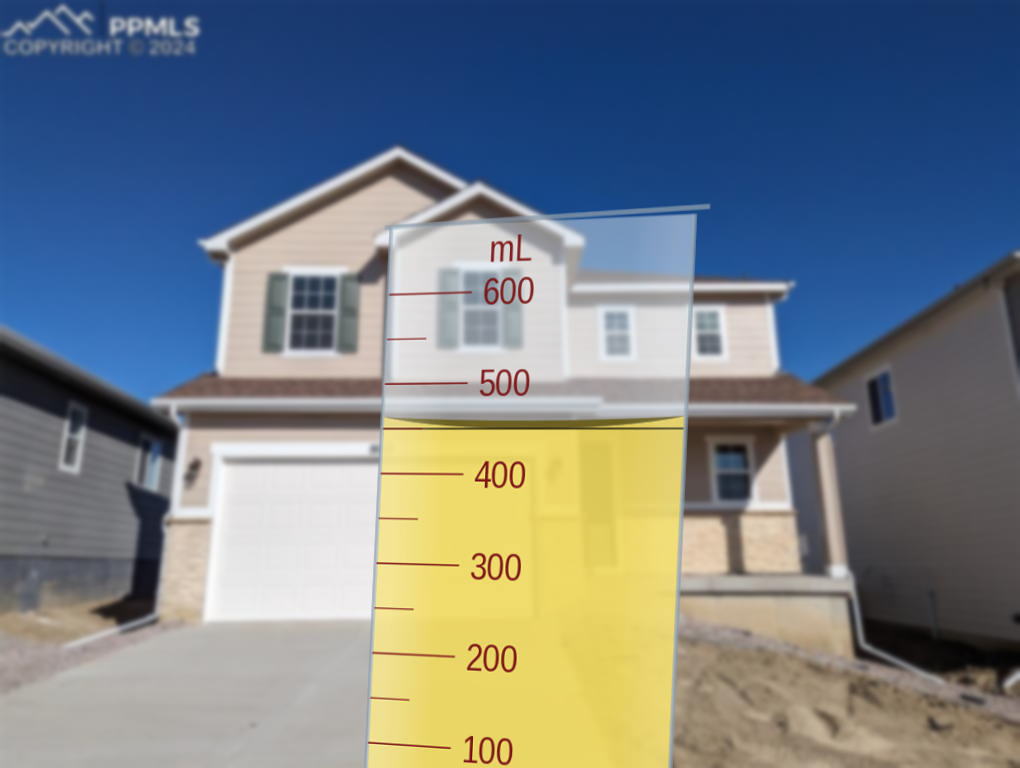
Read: 450 (mL)
